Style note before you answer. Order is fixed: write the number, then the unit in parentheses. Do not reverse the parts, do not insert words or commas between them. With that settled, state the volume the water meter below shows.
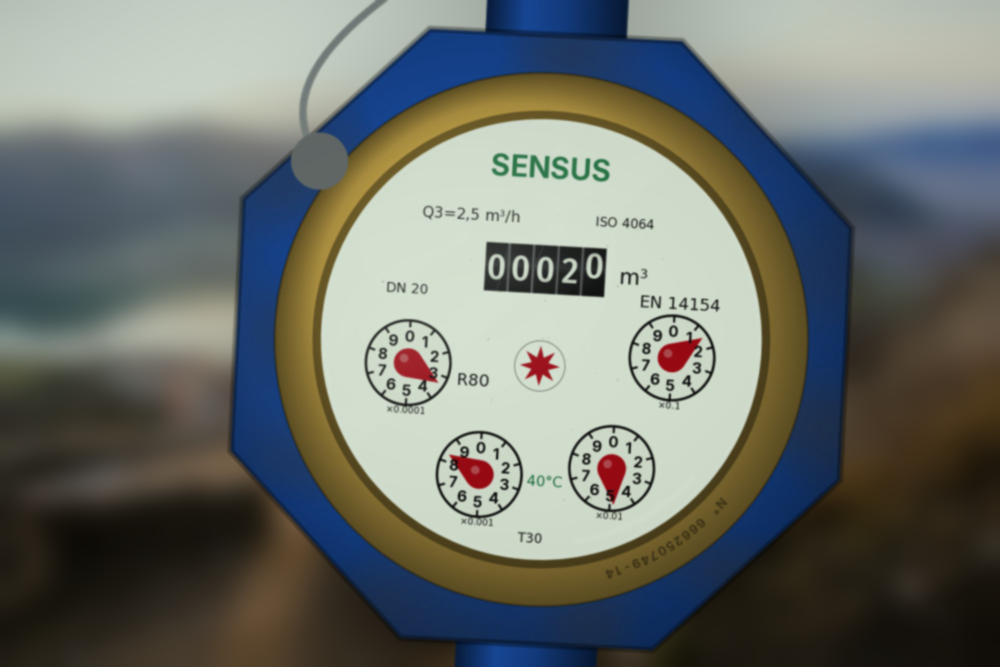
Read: 20.1483 (m³)
